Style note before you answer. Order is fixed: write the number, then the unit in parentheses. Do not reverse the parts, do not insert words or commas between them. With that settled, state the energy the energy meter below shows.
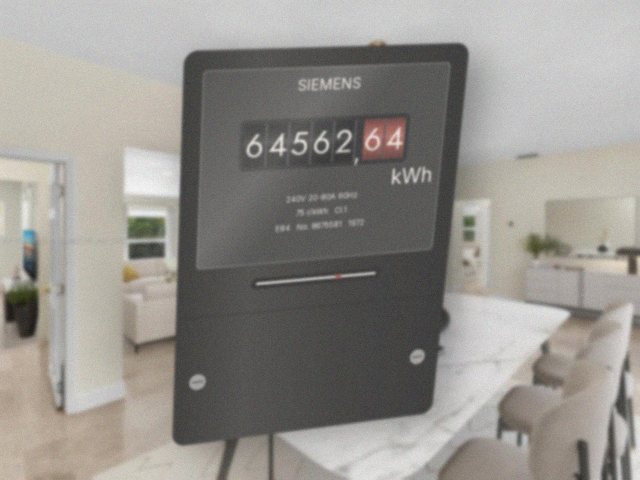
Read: 64562.64 (kWh)
